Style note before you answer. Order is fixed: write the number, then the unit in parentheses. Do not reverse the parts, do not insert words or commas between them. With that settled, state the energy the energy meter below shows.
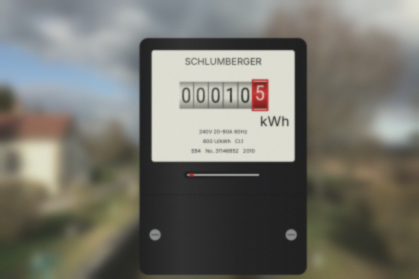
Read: 10.5 (kWh)
